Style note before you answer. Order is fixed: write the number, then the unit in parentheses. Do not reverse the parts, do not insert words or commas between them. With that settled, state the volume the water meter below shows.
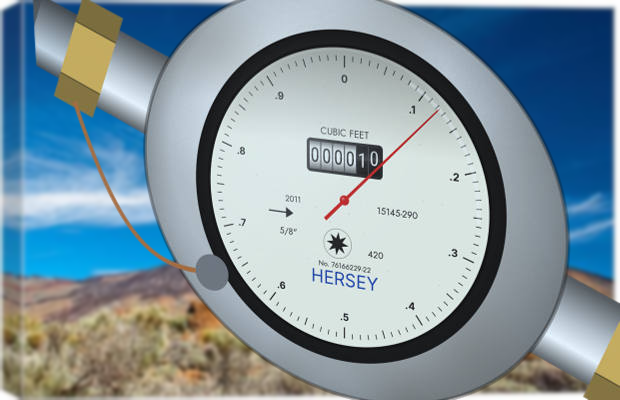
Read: 10.12 (ft³)
